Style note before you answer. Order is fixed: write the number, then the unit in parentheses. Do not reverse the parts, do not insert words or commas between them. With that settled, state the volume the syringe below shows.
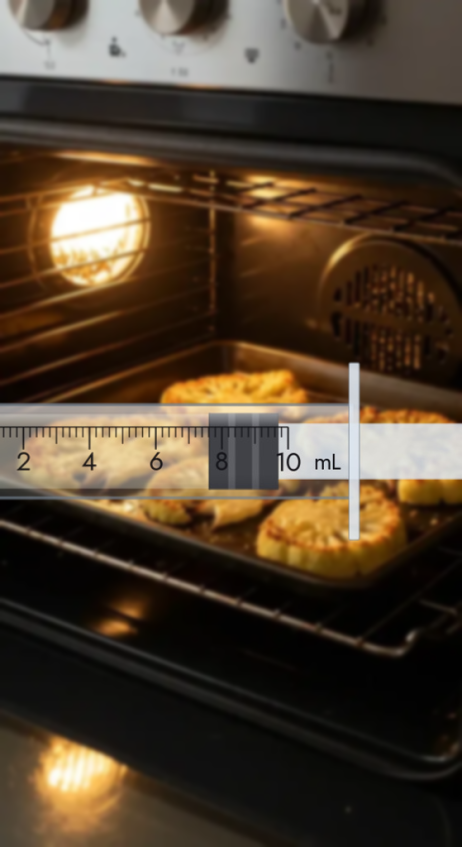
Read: 7.6 (mL)
